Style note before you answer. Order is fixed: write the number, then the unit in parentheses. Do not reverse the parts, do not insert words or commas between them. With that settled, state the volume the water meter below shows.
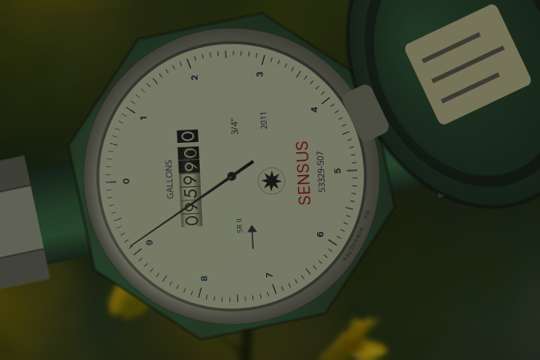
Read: 959899.1 (gal)
